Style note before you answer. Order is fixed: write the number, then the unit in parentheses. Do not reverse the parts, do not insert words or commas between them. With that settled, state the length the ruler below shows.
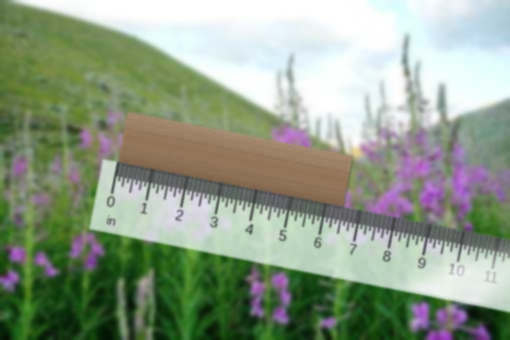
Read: 6.5 (in)
